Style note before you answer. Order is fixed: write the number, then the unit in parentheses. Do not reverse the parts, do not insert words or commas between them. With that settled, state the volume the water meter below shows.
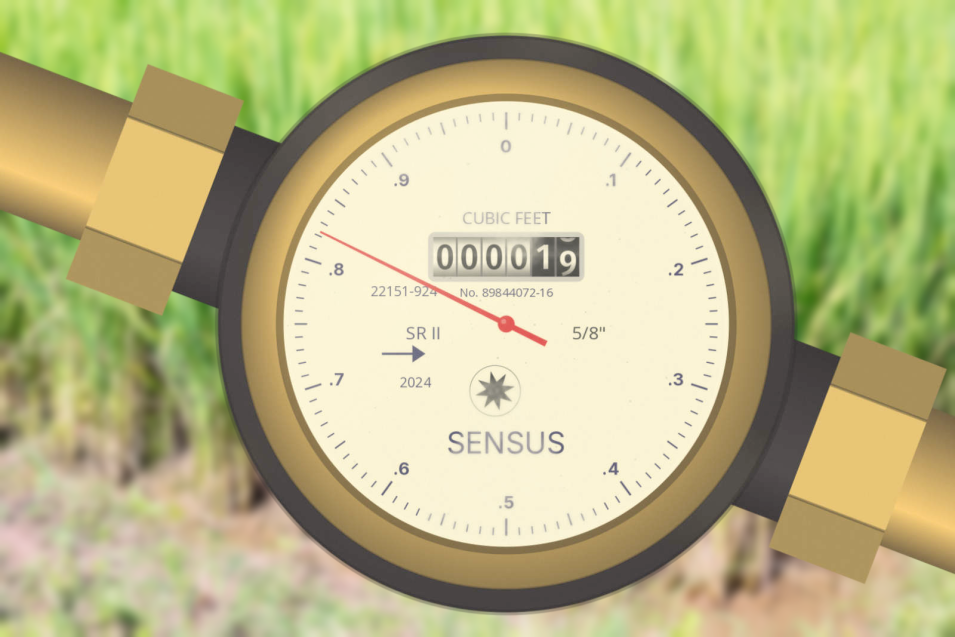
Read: 18.82 (ft³)
